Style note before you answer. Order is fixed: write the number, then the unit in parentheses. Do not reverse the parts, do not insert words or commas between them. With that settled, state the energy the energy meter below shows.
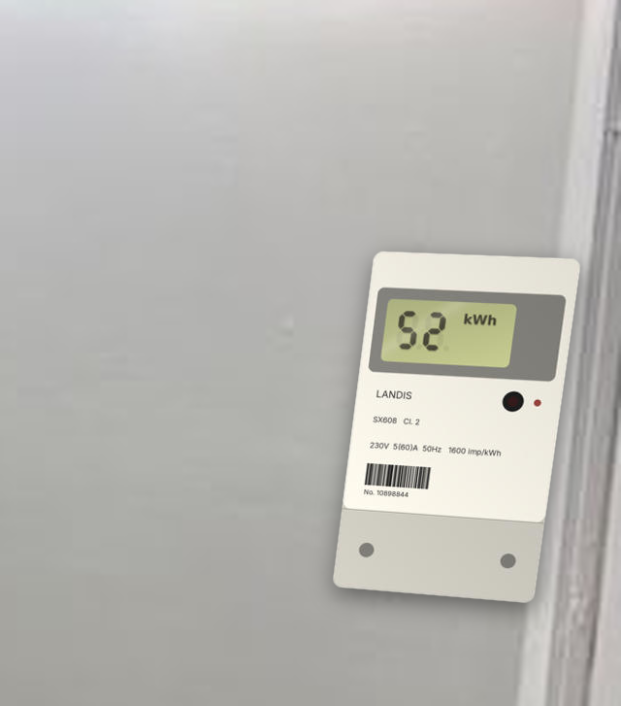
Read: 52 (kWh)
